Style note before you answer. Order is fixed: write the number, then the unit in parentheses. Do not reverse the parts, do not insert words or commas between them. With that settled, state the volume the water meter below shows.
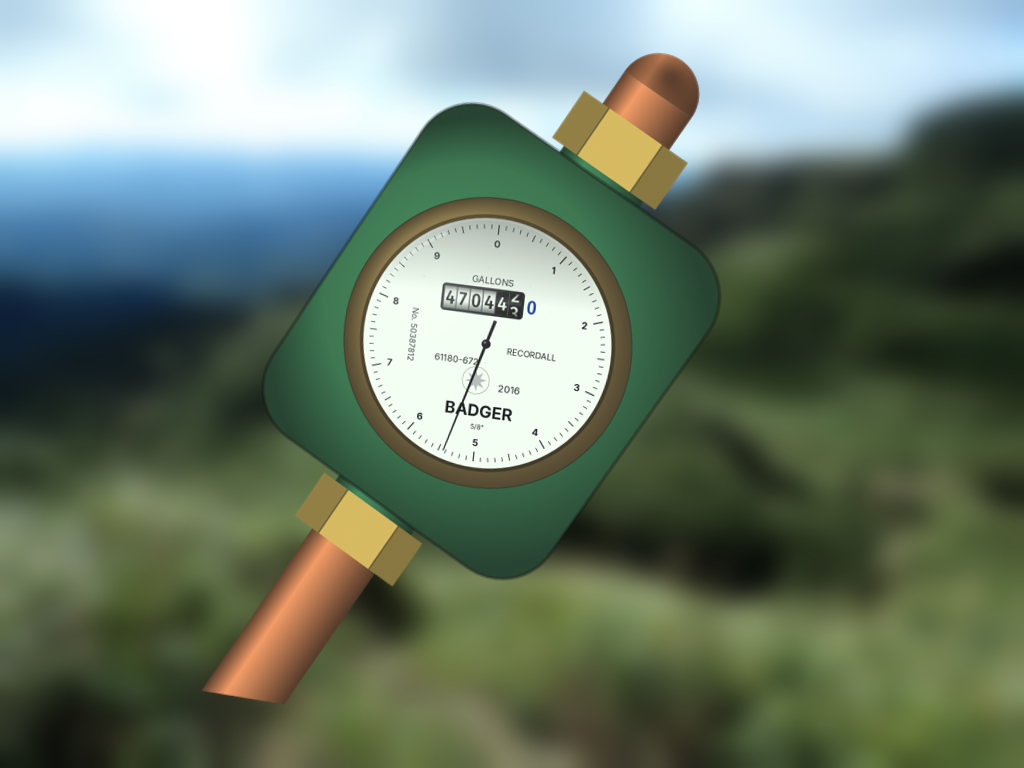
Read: 4704425.4 (gal)
